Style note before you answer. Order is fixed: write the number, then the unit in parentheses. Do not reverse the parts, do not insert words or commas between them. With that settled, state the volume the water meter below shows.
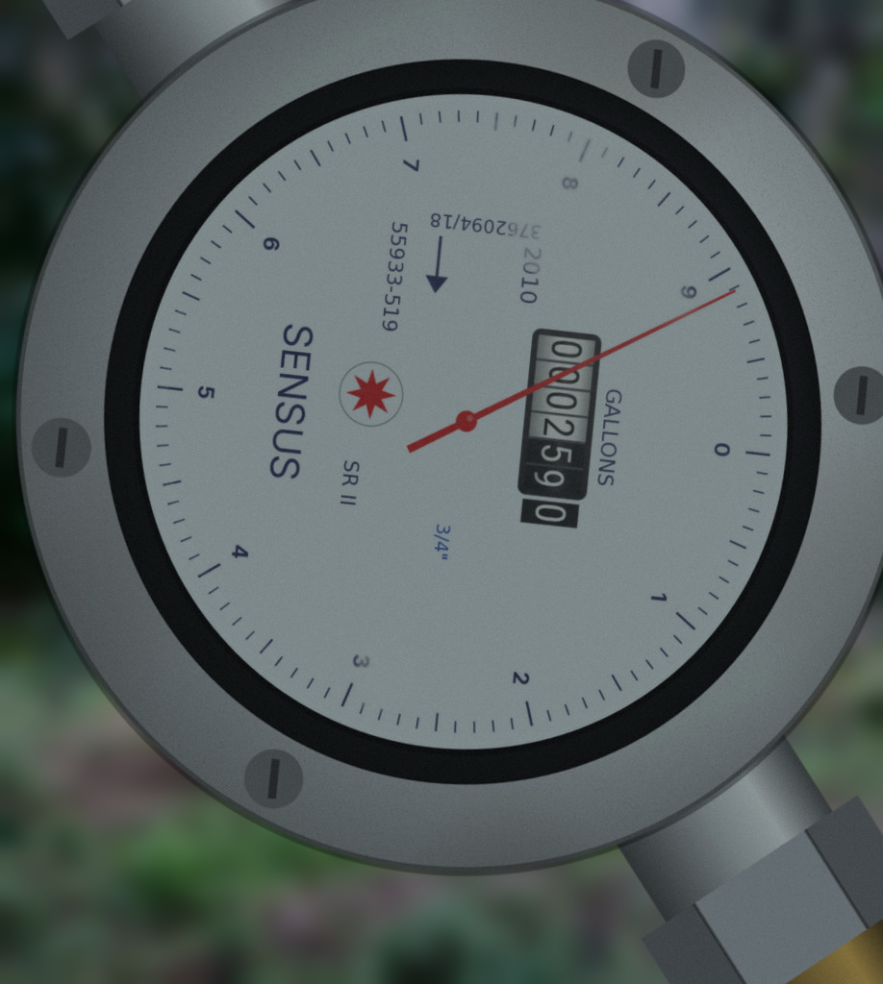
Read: 2589.1 (gal)
